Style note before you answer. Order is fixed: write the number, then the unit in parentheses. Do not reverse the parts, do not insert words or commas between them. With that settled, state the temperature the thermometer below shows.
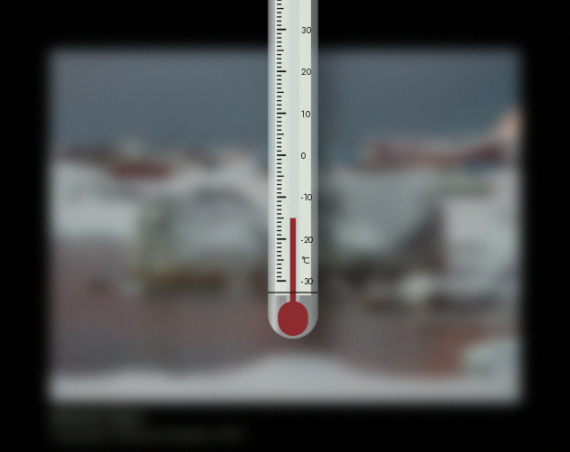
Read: -15 (°C)
